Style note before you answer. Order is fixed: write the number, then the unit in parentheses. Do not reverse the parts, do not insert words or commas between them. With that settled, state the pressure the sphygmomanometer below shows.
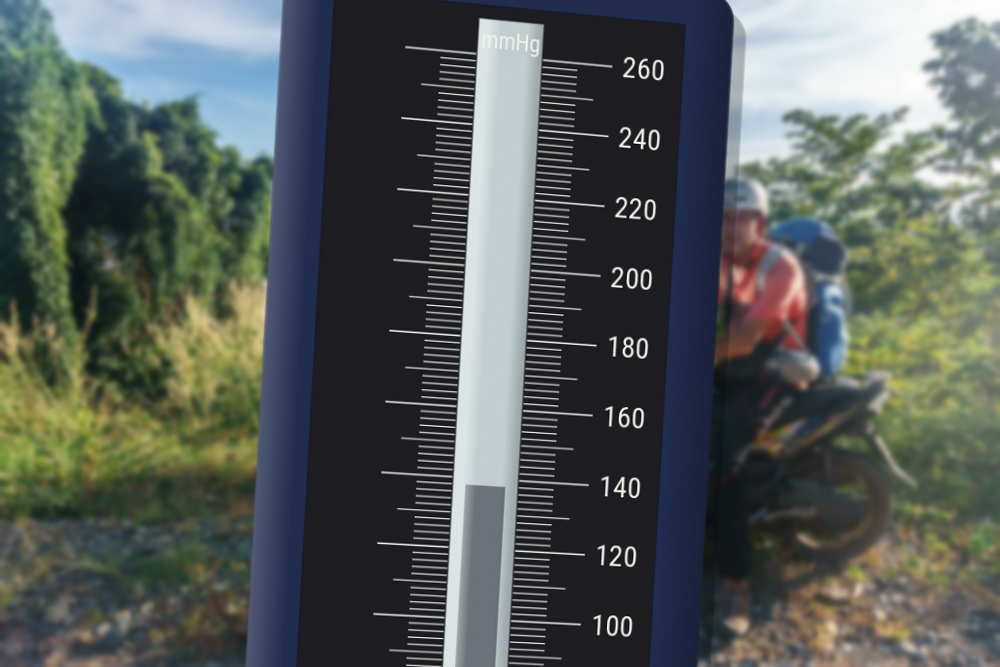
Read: 138 (mmHg)
